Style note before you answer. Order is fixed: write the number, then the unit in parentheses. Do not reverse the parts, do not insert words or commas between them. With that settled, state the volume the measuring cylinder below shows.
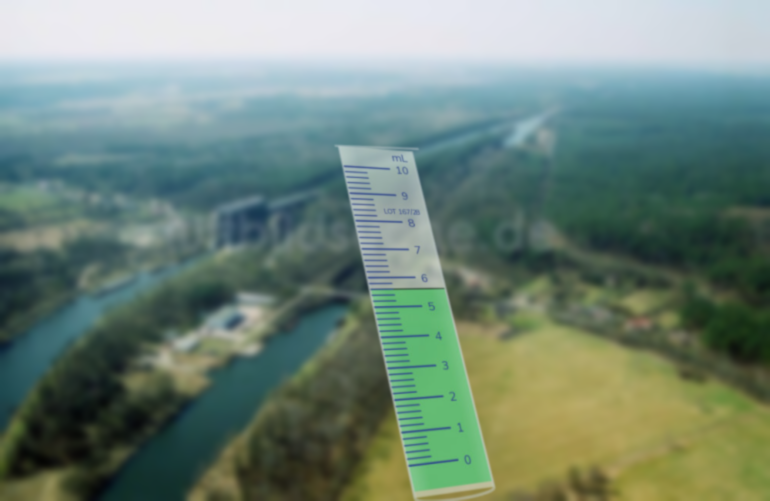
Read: 5.6 (mL)
